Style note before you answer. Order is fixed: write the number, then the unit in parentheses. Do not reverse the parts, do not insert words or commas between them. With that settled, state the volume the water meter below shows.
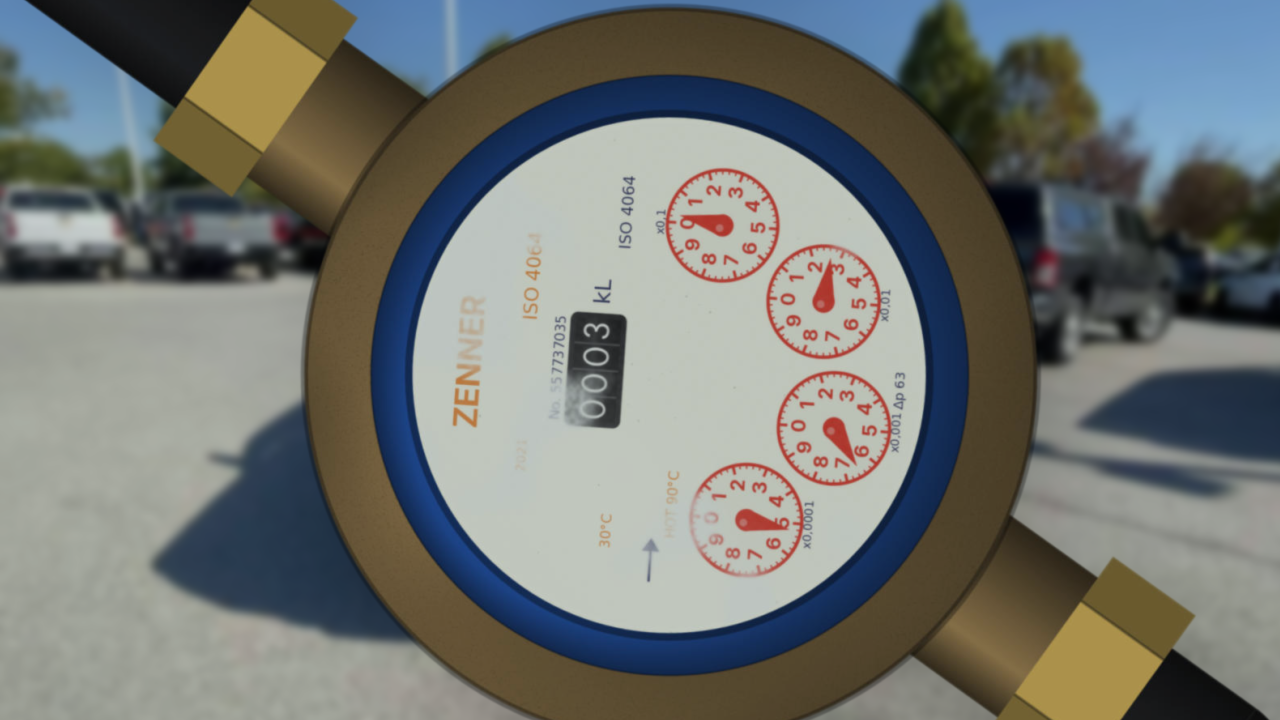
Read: 3.0265 (kL)
